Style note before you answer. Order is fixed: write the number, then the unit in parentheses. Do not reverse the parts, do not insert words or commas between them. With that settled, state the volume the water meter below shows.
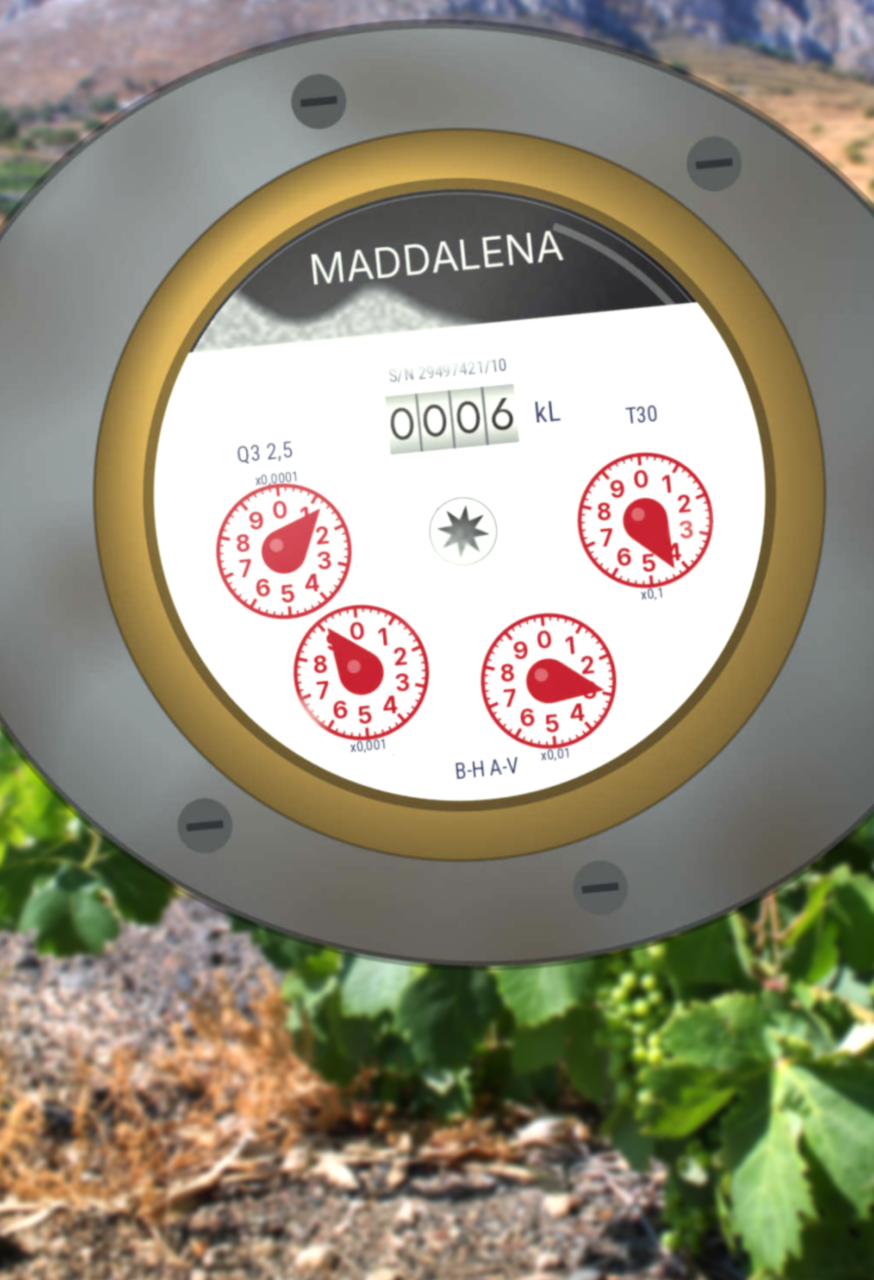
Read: 6.4291 (kL)
